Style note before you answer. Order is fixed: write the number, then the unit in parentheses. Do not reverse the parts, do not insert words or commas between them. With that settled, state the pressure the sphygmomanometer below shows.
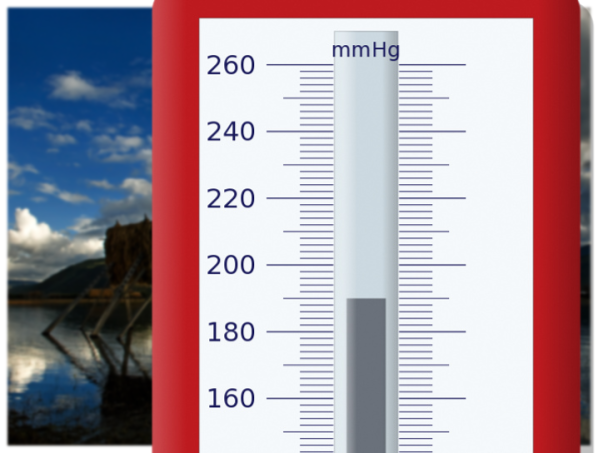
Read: 190 (mmHg)
